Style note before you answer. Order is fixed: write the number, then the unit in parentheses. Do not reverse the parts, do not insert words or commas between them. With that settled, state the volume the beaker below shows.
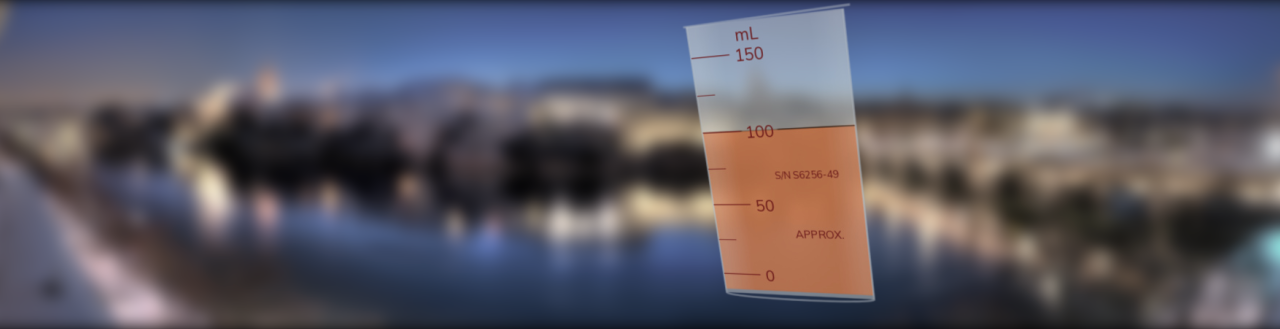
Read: 100 (mL)
